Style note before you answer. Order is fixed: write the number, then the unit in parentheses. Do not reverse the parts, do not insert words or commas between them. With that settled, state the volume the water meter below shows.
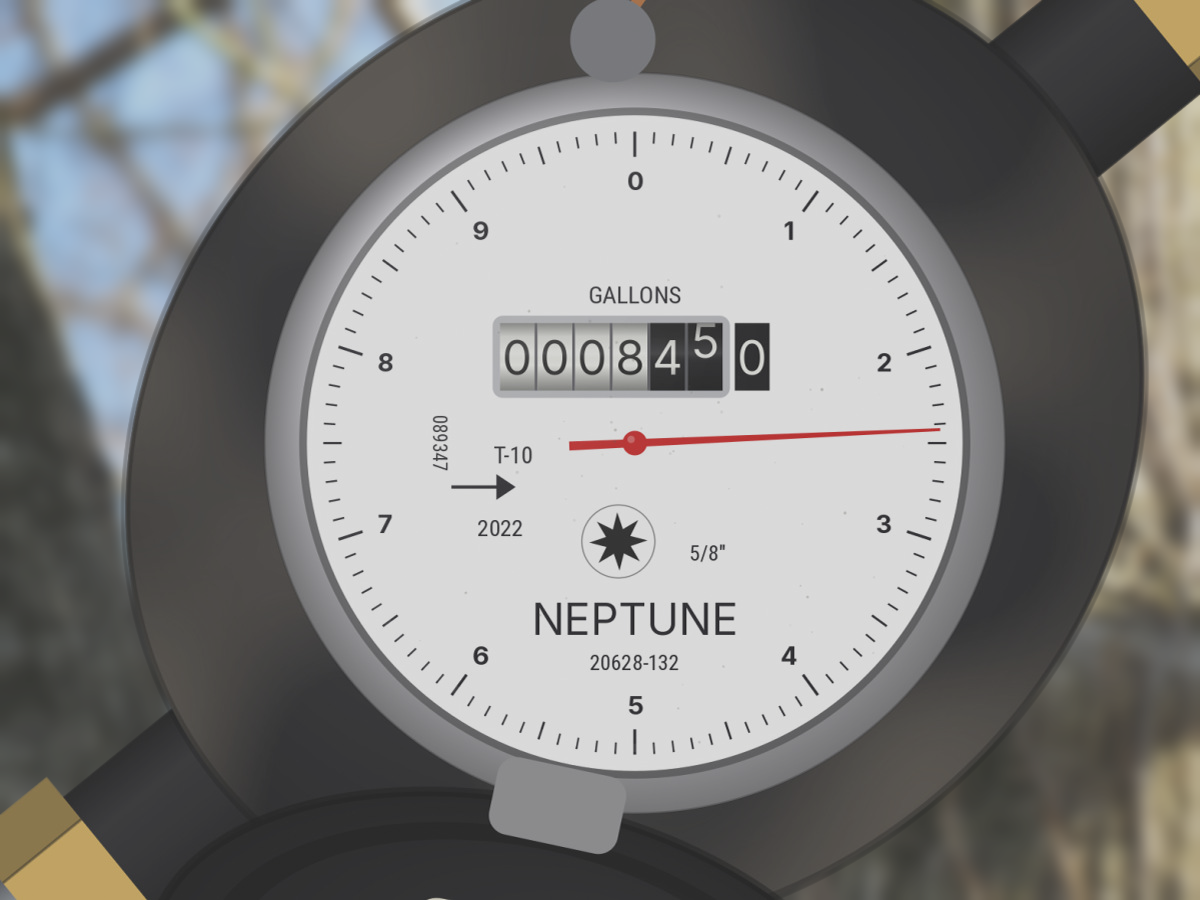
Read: 8452.4 (gal)
